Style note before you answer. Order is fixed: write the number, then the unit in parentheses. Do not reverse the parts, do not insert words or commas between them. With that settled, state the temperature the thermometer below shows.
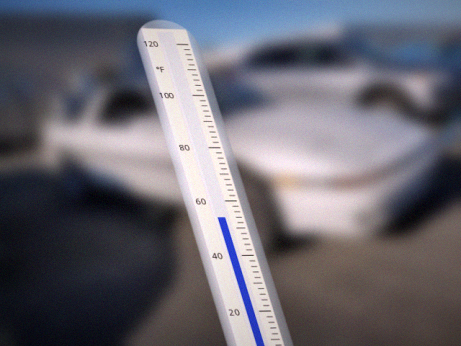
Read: 54 (°F)
